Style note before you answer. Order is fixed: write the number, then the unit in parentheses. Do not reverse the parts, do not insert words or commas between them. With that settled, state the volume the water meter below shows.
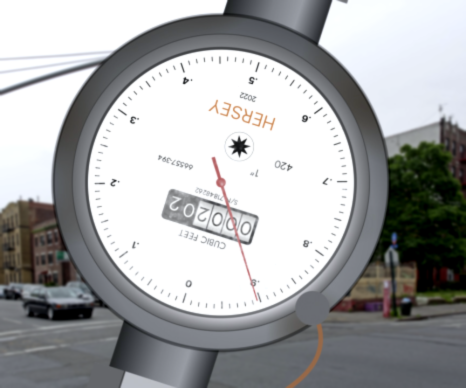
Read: 201.90 (ft³)
